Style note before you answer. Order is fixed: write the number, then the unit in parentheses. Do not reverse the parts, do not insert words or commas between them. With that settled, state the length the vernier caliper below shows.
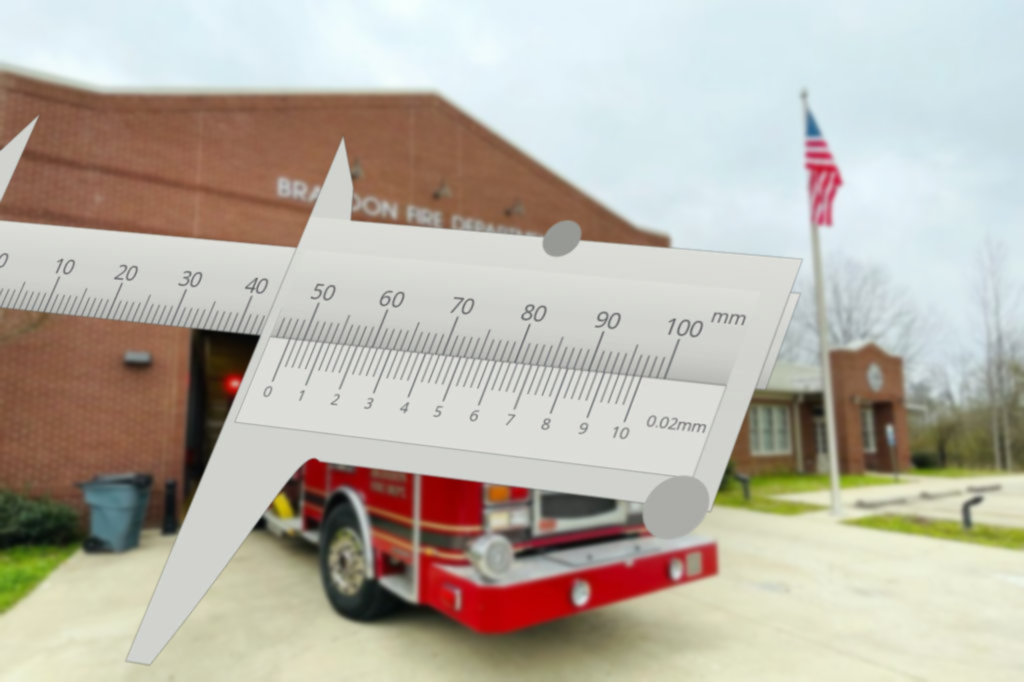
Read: 48.0 (mm)
